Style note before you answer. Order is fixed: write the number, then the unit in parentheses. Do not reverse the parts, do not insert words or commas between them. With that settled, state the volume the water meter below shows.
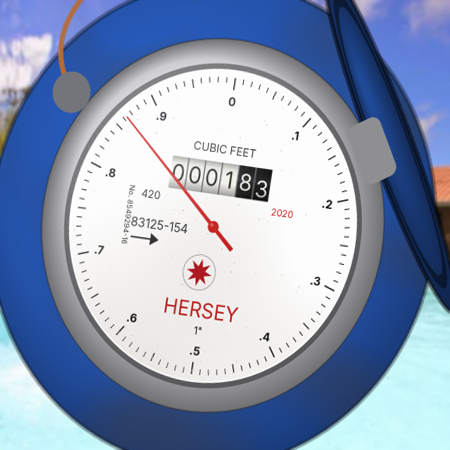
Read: 182.86 (ft³)
